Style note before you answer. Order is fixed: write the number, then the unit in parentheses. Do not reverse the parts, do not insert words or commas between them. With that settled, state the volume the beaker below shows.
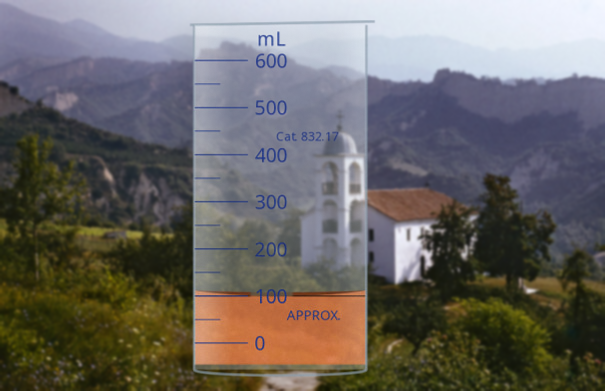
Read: 100 (mL)
